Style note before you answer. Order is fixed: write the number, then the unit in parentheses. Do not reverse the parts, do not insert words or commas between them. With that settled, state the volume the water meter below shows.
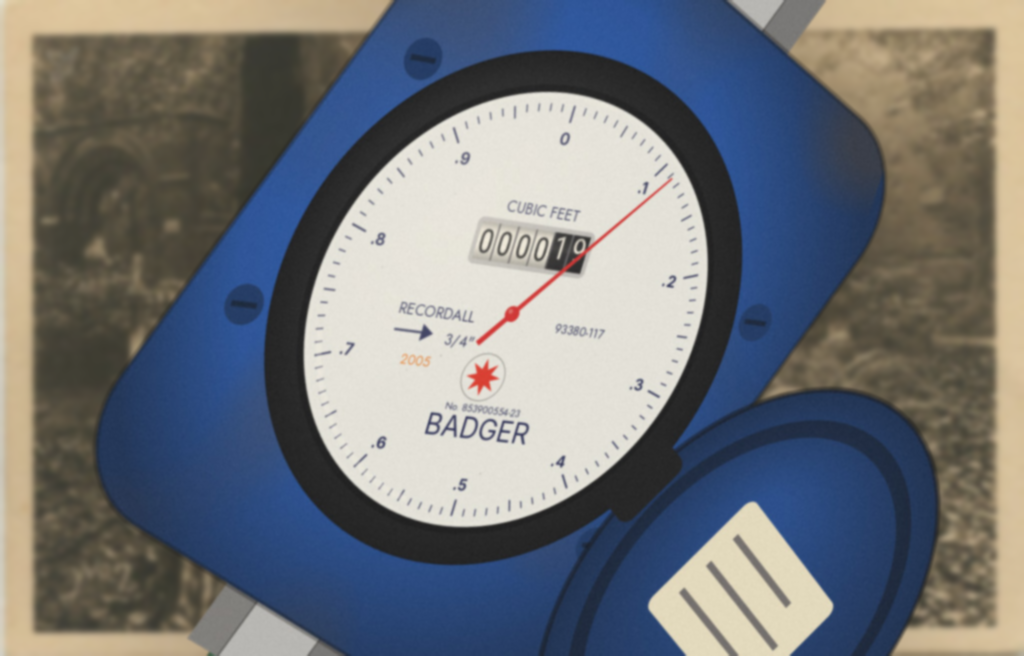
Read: 19.11 (ft³)
